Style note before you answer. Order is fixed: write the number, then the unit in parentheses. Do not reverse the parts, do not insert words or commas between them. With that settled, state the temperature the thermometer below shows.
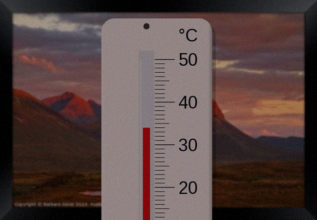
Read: 34 (°C)
